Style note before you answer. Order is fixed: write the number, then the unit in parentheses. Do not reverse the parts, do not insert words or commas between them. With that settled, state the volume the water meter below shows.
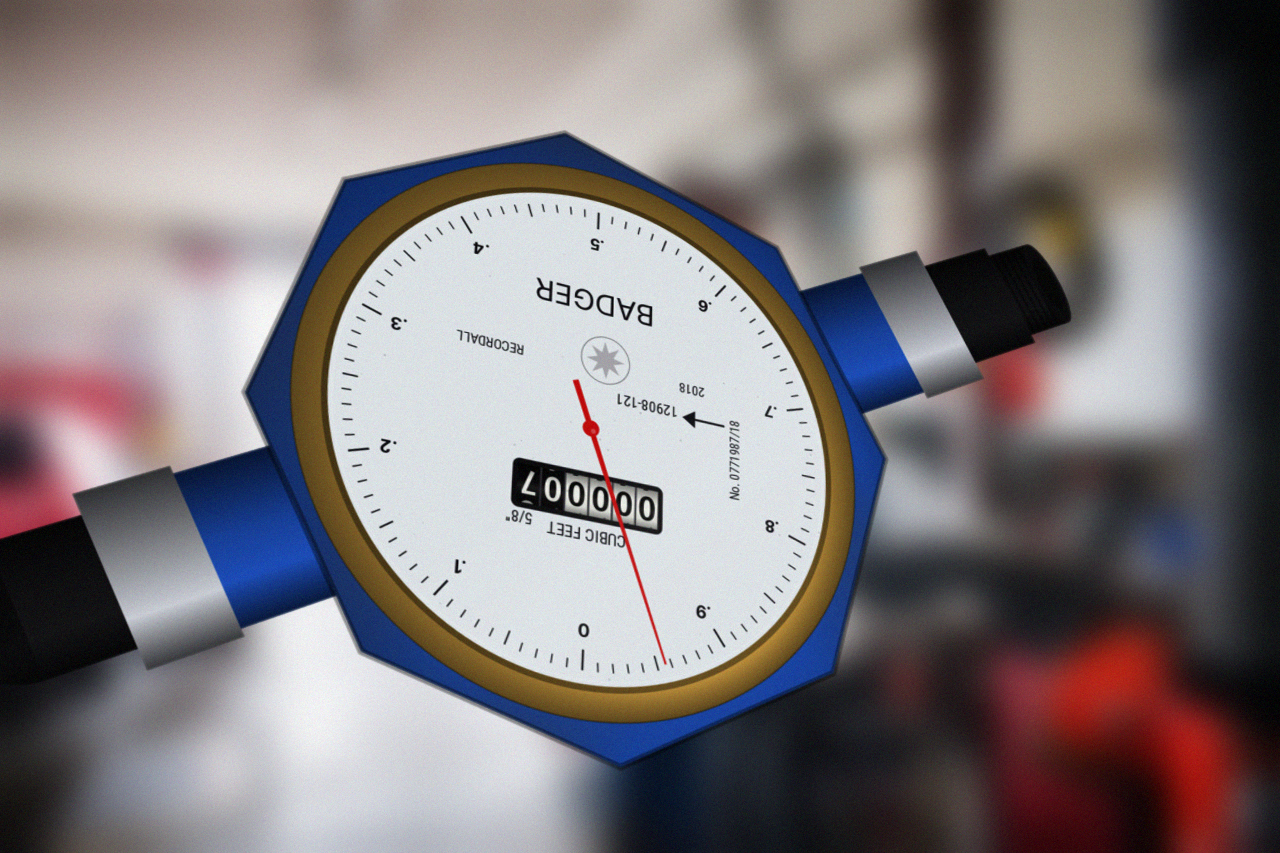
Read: 6.94 (ft³)
